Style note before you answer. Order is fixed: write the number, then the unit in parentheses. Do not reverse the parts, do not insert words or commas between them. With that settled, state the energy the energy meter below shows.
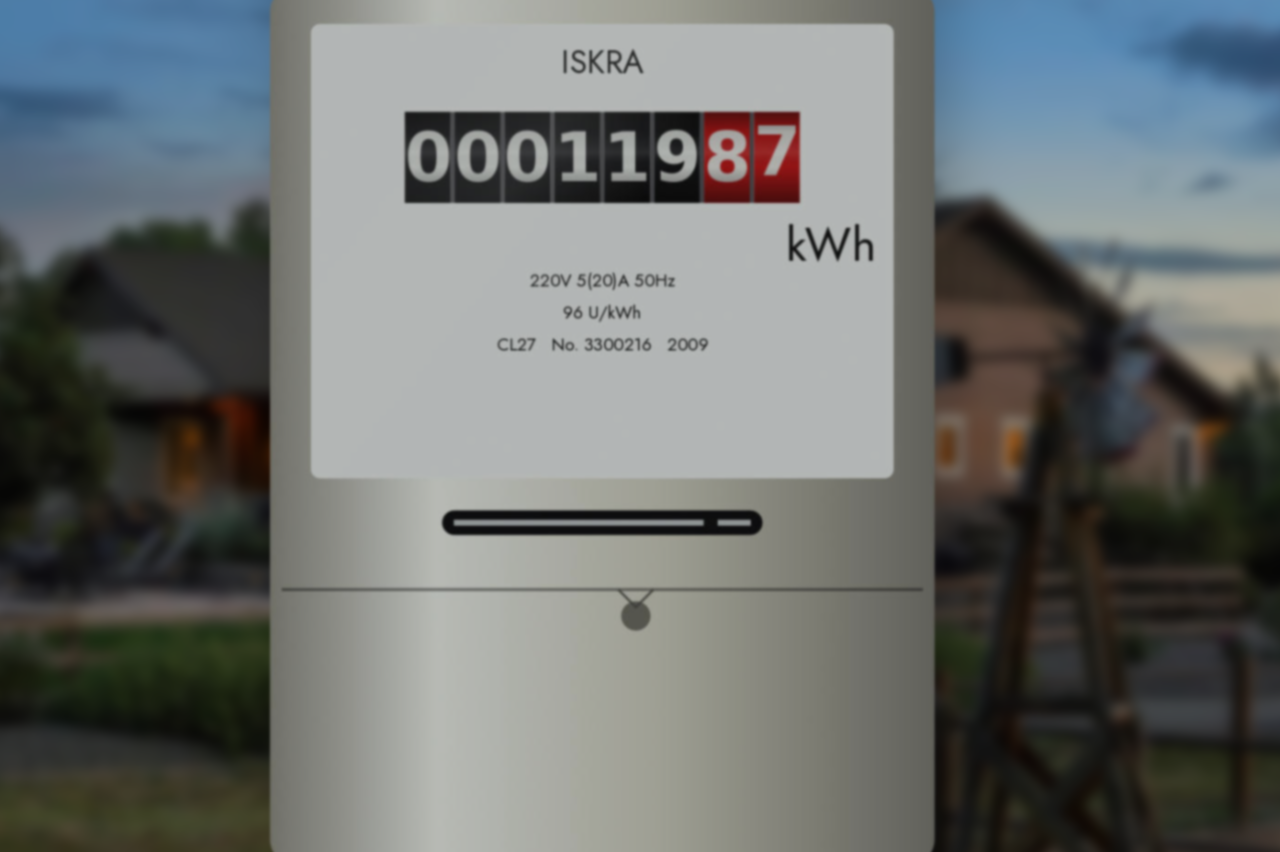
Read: 119.87 (kWh)
